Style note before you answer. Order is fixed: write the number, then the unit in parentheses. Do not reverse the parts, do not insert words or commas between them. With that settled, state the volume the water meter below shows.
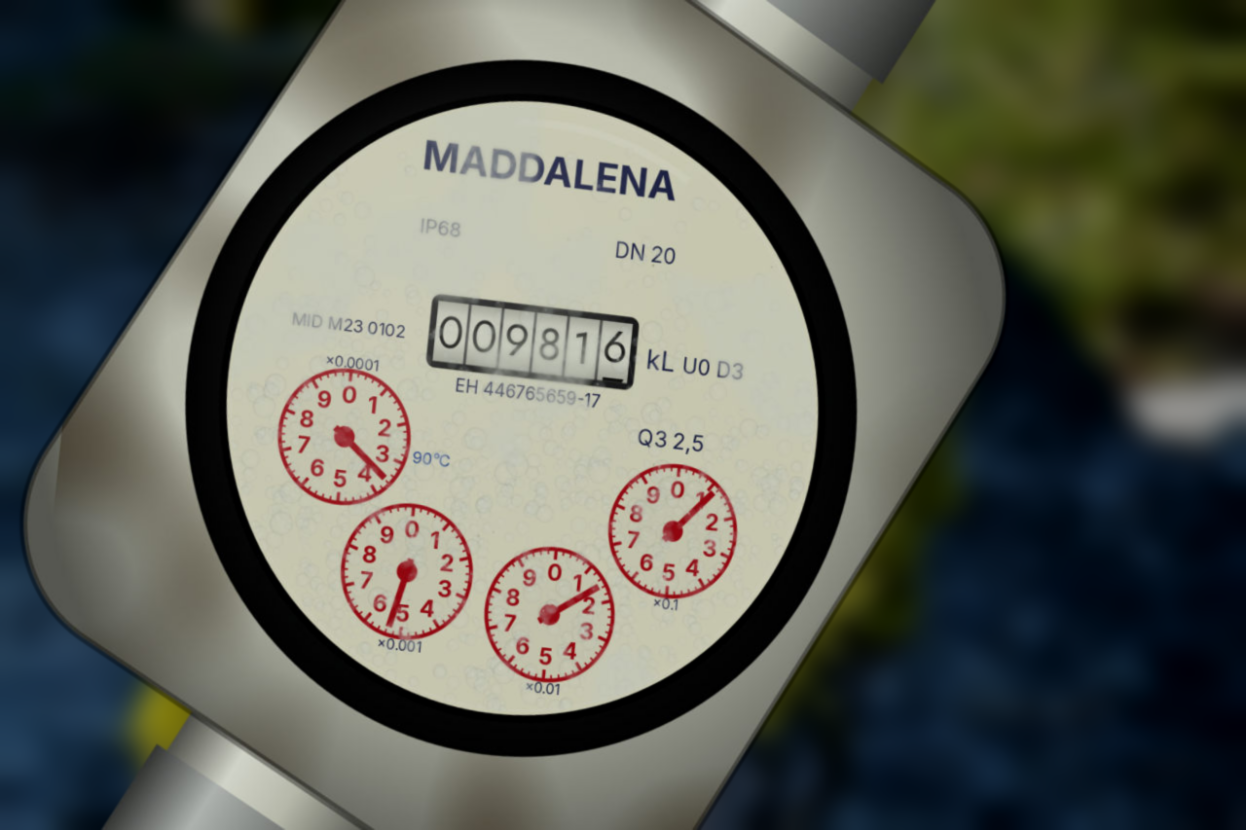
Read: 9816.1153 (kL)
